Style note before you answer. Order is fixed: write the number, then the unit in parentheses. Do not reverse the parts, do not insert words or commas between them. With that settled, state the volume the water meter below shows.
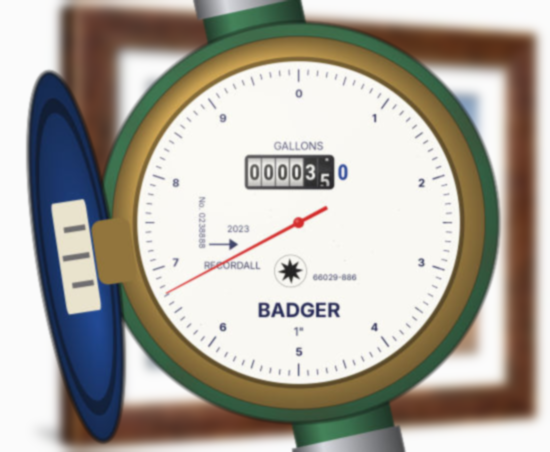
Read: 346.7 (gal)
